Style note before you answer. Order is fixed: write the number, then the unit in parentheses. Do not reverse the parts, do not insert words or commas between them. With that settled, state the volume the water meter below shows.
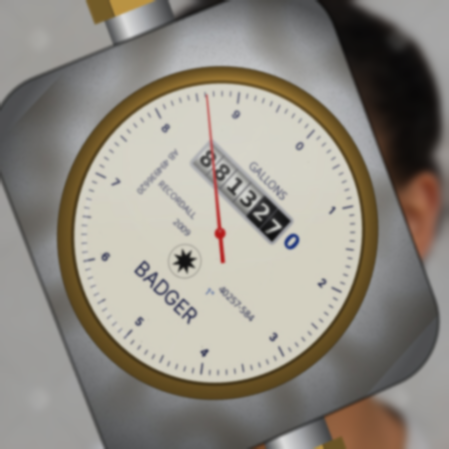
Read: 8813268.6 (gal)
